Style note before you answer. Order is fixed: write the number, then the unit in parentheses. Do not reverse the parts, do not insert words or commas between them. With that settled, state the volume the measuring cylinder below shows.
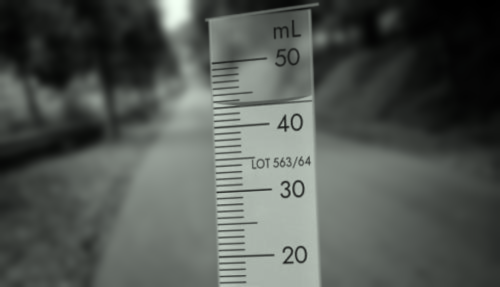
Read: 43 (mL)
